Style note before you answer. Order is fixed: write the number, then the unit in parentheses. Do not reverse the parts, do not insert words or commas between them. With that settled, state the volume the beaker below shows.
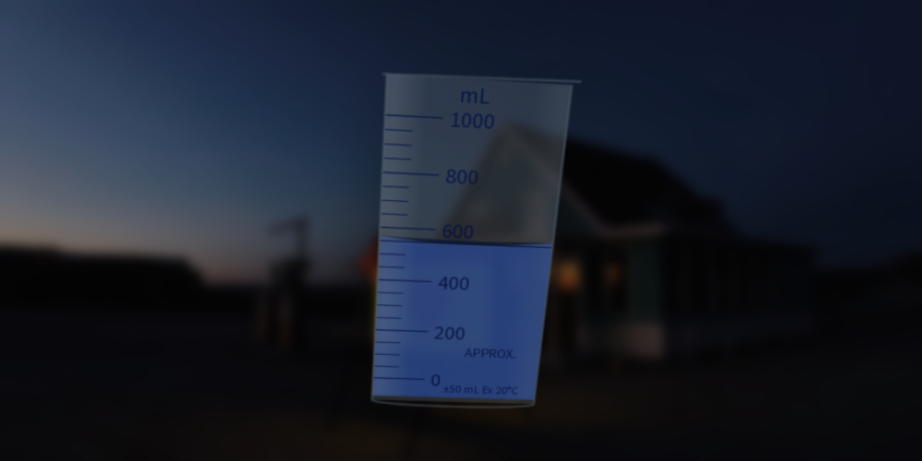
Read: 550 (mL)
